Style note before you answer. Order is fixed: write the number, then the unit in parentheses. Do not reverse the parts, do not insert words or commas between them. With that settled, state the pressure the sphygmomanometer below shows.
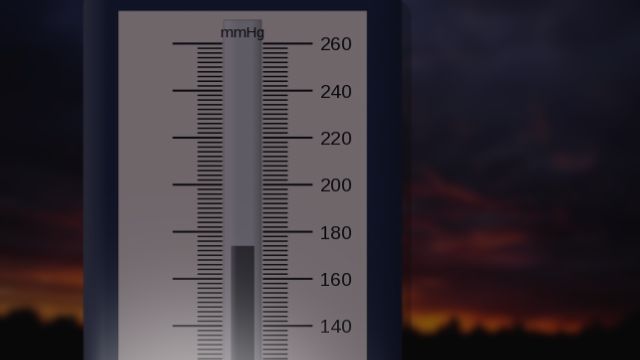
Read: 174 (mmHg)
